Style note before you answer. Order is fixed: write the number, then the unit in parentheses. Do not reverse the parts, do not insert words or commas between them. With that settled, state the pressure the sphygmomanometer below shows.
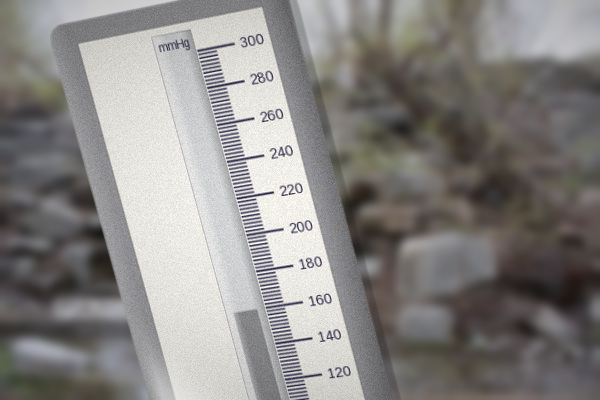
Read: 160 (mmHg)
